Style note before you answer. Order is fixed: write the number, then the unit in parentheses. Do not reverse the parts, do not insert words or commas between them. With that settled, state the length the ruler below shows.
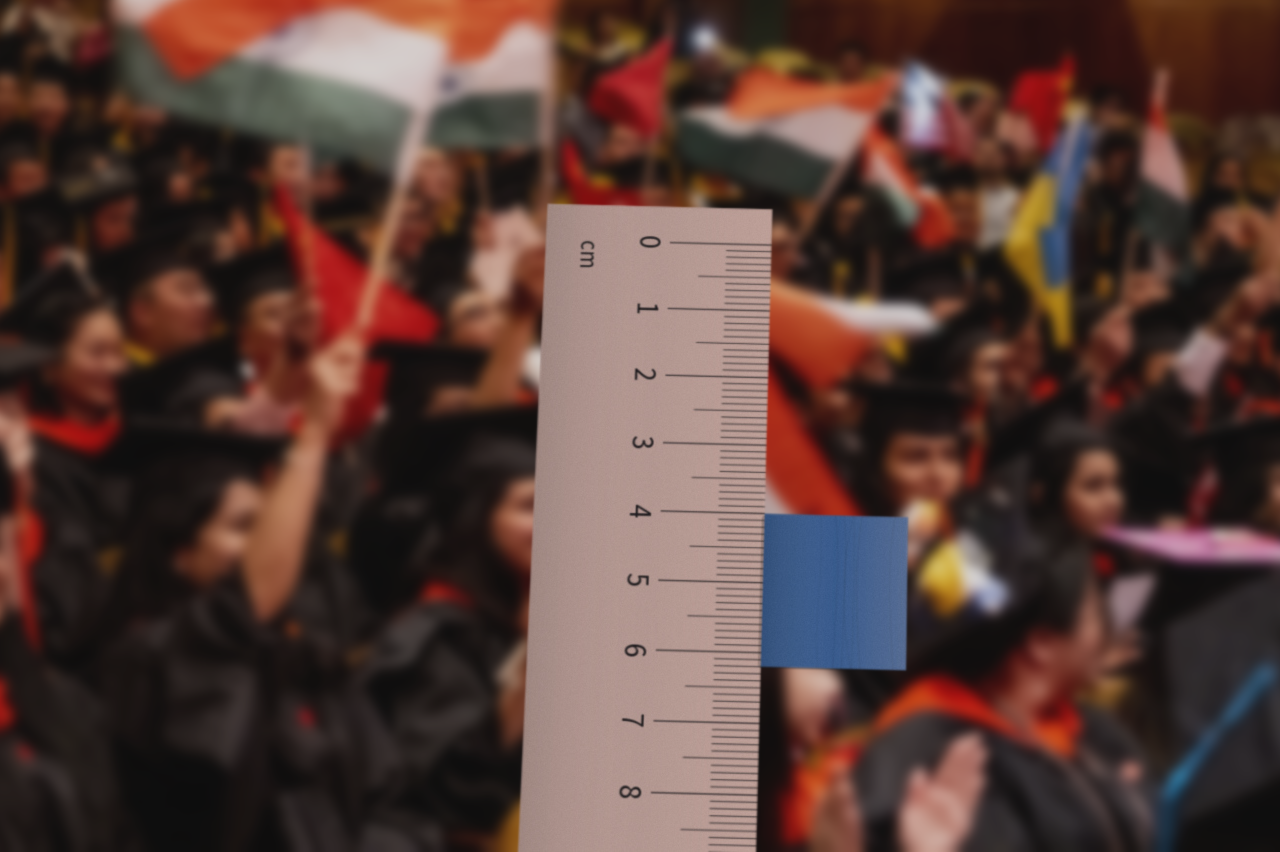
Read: 2.2 (cm)
